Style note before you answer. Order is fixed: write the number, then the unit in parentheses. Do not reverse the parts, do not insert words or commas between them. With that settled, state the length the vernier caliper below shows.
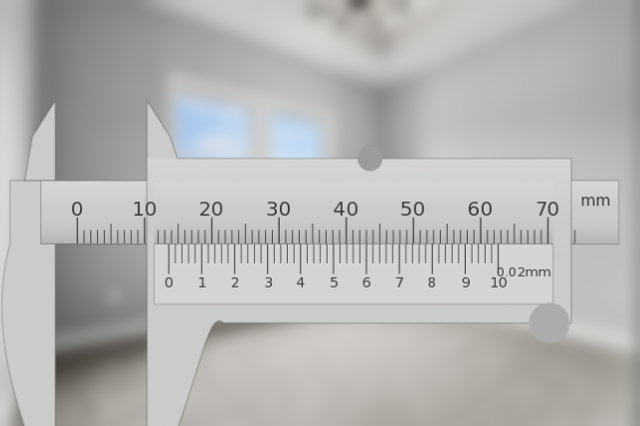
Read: 13.6 (mm)
